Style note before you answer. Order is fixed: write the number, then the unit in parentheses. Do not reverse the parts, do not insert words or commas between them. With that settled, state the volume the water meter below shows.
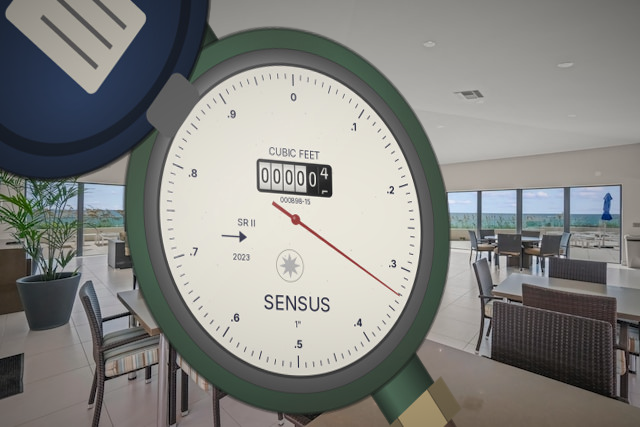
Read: 4.33 (ft³)
